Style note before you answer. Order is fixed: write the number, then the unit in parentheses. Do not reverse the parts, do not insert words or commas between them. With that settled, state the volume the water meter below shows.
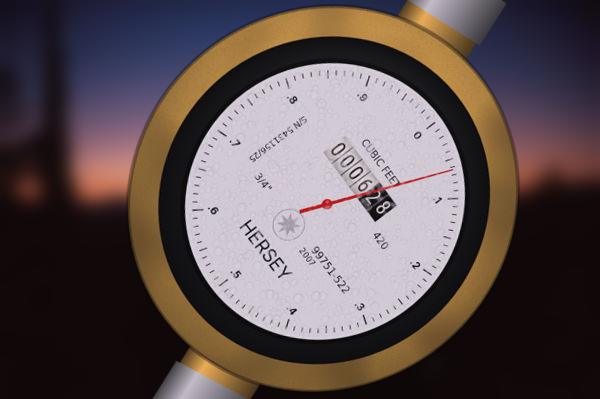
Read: 628.06 (ft³)
